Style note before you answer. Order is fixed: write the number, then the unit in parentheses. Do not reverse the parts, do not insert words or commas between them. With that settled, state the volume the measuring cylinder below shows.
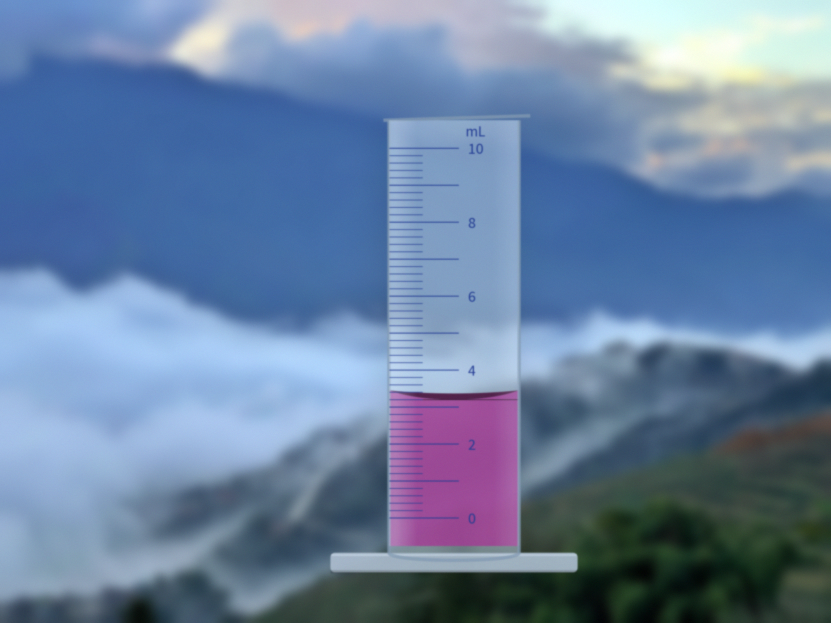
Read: 3.2 (mL)
